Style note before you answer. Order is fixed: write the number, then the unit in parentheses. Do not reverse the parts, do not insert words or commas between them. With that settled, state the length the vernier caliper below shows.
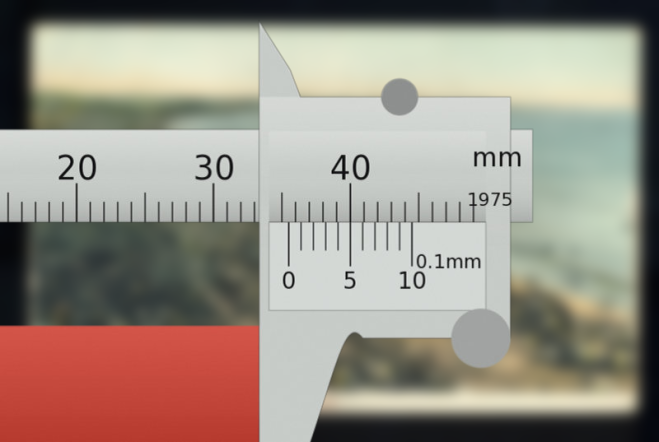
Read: 35.5 (mm)
